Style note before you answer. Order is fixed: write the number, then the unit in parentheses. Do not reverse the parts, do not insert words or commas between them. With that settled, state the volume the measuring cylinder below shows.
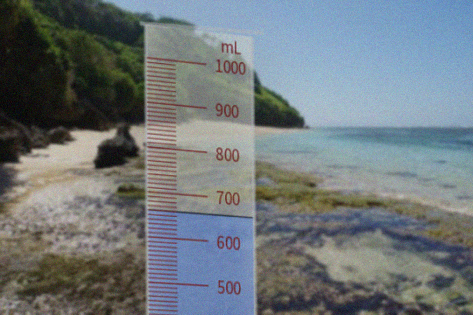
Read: 660 (mL)
